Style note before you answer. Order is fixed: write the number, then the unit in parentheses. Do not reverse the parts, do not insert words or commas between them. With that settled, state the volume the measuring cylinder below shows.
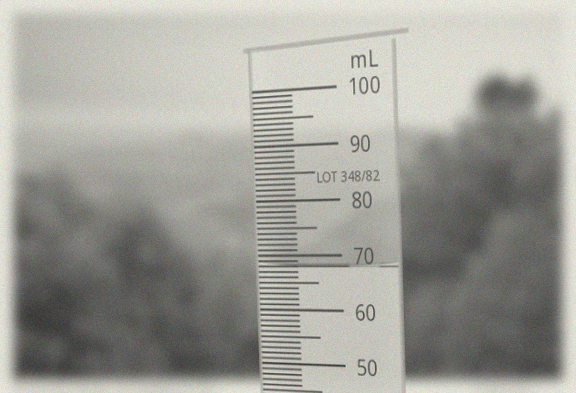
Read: 68 (mL)
